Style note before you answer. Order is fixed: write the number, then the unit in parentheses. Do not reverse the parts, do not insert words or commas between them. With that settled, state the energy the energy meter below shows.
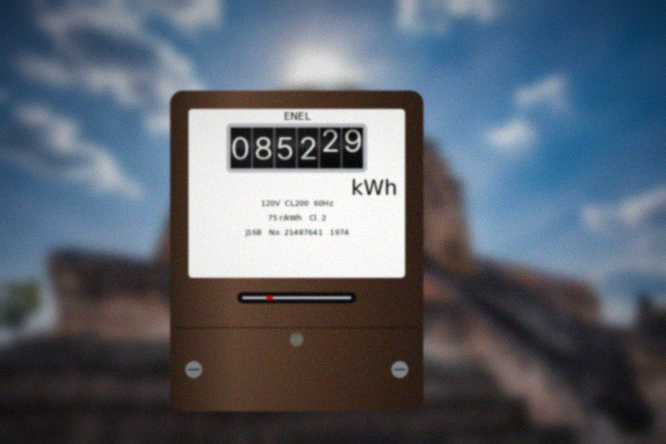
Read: 85229 (kWh)
